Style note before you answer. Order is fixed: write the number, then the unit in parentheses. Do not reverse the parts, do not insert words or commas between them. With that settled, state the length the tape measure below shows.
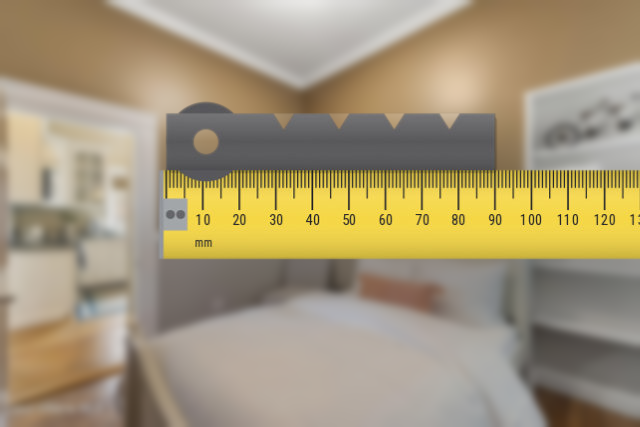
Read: 90 (mm)
